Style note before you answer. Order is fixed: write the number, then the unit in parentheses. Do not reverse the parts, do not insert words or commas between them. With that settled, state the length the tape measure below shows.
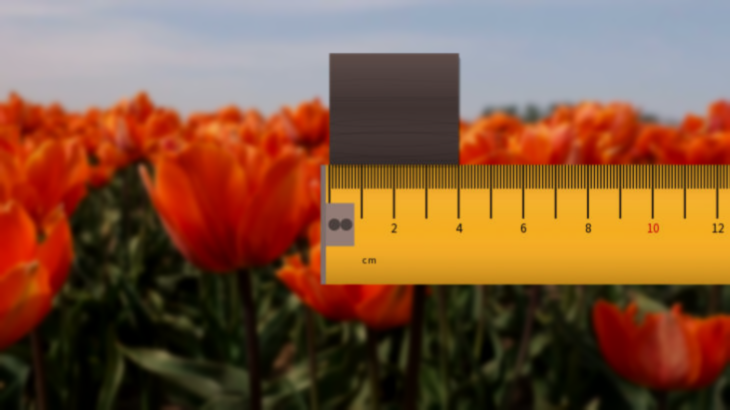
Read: 4 (cm)
